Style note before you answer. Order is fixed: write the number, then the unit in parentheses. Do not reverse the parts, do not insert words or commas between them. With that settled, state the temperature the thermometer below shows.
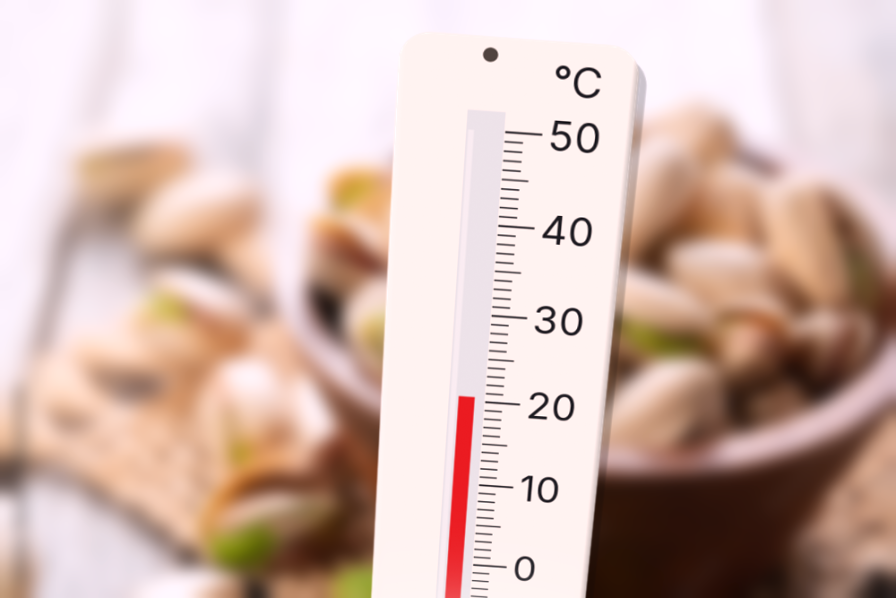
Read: 20.5 (°C)
